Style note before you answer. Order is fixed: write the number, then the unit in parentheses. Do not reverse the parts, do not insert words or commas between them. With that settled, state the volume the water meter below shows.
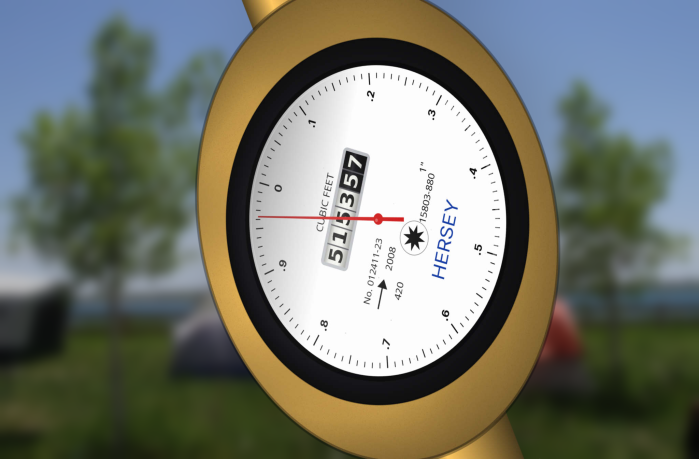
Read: 515356.96 (ft³)
